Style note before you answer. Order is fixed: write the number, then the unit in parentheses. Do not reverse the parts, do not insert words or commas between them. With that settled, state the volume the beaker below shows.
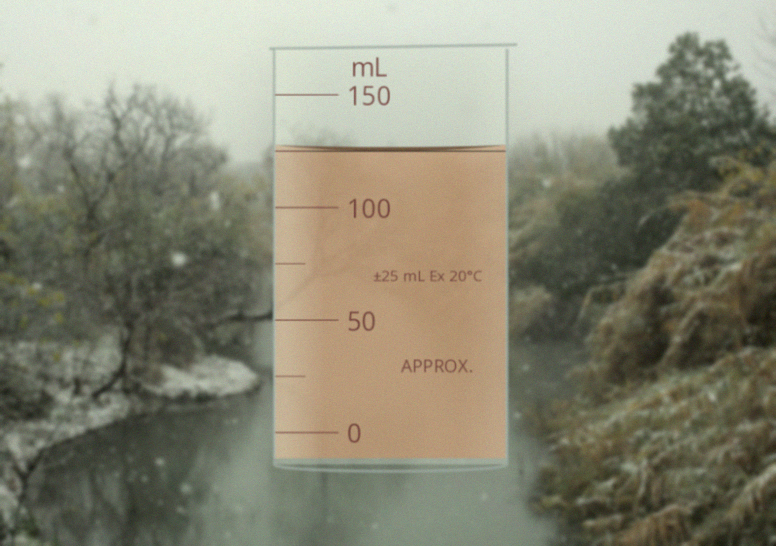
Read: 125 (mL)
